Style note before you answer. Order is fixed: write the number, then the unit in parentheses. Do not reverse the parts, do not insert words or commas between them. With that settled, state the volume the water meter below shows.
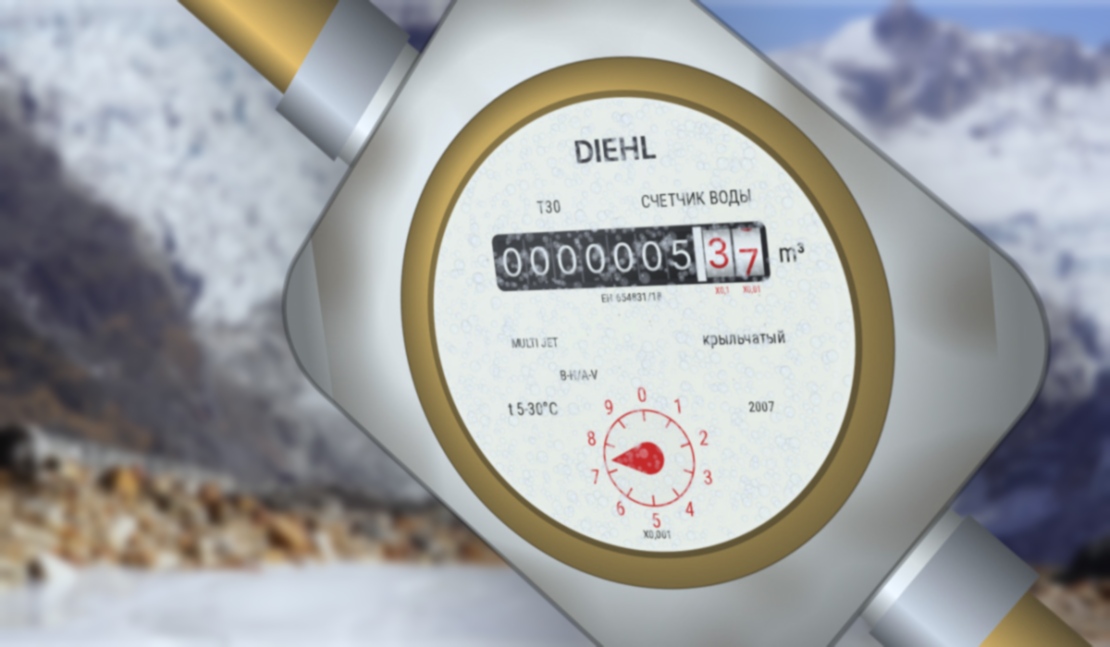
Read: 5.367 (m³)
